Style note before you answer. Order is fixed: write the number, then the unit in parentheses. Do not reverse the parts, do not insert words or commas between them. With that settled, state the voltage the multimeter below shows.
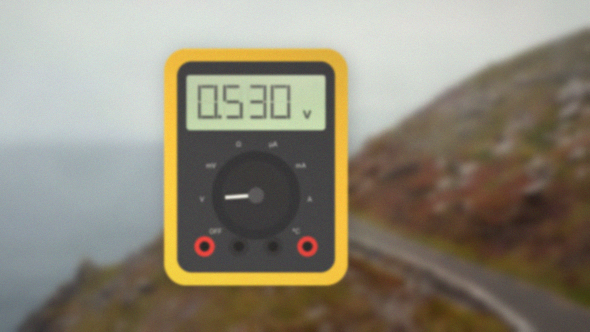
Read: 0.530 (V)
